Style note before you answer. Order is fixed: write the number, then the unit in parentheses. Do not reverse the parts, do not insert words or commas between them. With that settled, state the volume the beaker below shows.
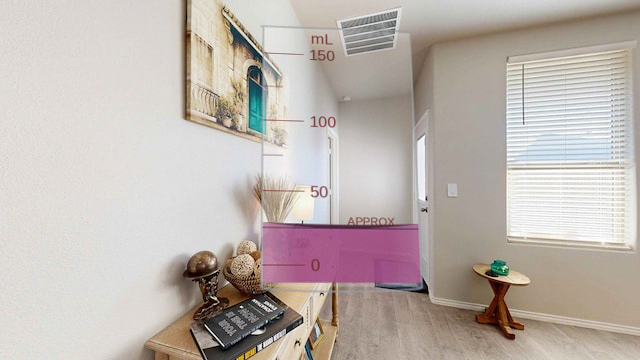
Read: 25 (mL)
